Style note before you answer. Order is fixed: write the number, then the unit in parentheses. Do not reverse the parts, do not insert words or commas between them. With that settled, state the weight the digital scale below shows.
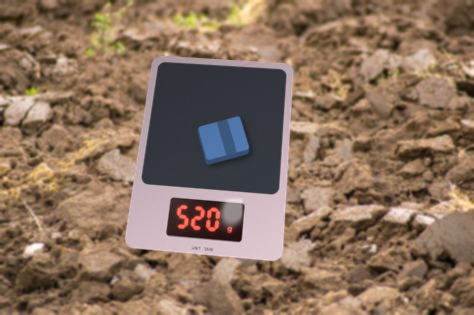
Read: 520 (g)
